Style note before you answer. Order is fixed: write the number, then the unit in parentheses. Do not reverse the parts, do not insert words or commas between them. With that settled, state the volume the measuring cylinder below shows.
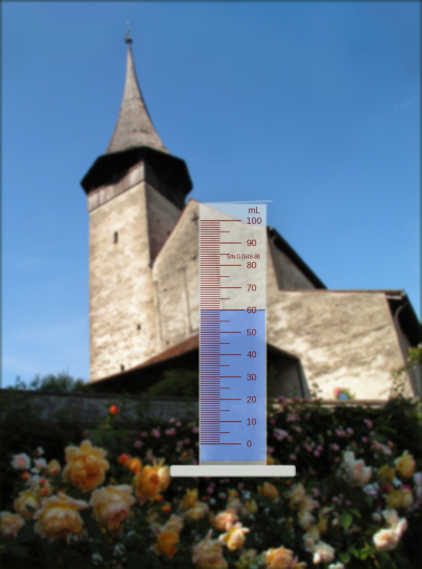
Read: 60 (mL)
